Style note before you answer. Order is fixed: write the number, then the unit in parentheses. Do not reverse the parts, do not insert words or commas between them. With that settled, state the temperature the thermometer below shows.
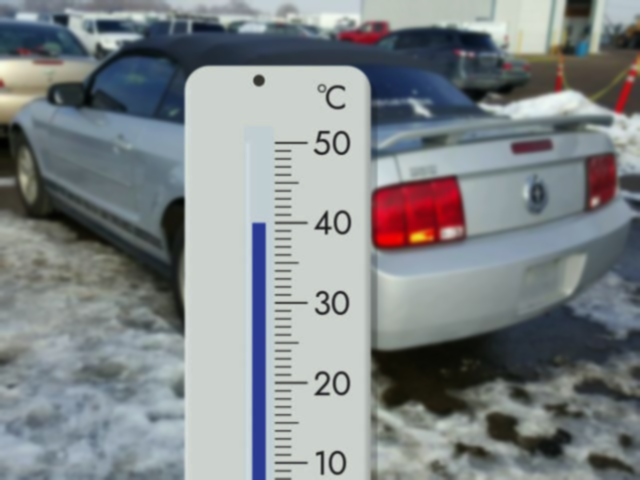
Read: 40 (°C)
